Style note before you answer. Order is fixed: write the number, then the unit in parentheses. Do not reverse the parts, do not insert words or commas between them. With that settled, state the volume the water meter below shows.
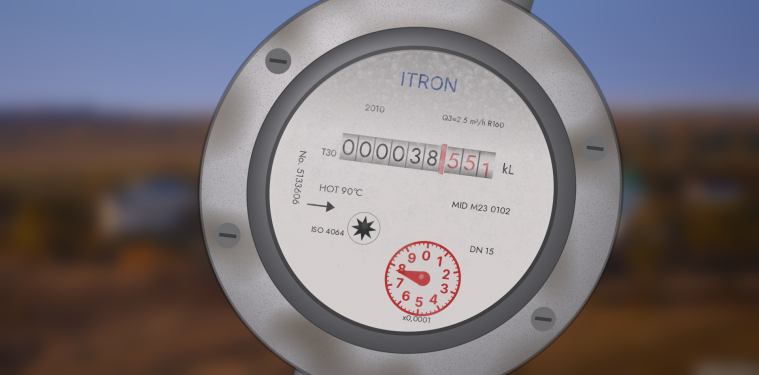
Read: 38.5507 (kL)
